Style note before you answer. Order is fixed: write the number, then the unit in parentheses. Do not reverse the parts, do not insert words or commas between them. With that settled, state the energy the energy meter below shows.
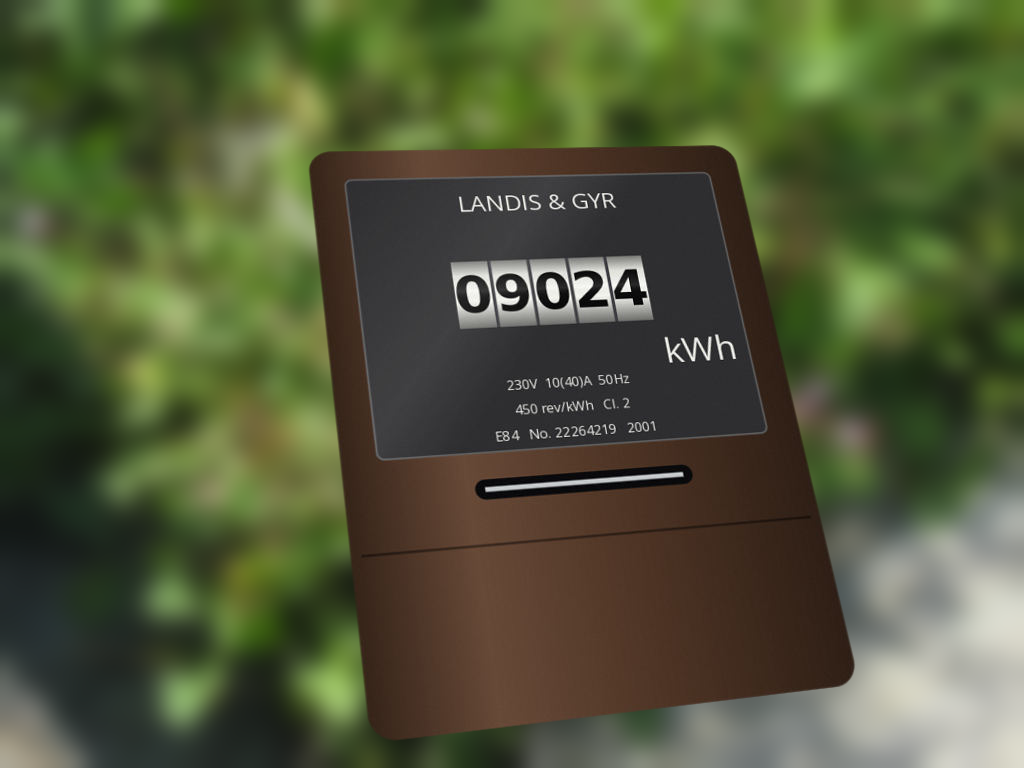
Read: 9024 (kWh)
